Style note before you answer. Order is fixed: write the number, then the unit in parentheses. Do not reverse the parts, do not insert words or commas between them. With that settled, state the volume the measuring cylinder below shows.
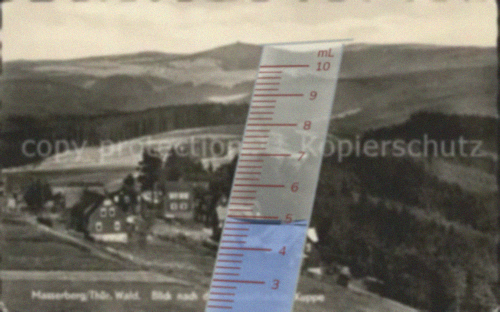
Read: 4.8 (mL)
